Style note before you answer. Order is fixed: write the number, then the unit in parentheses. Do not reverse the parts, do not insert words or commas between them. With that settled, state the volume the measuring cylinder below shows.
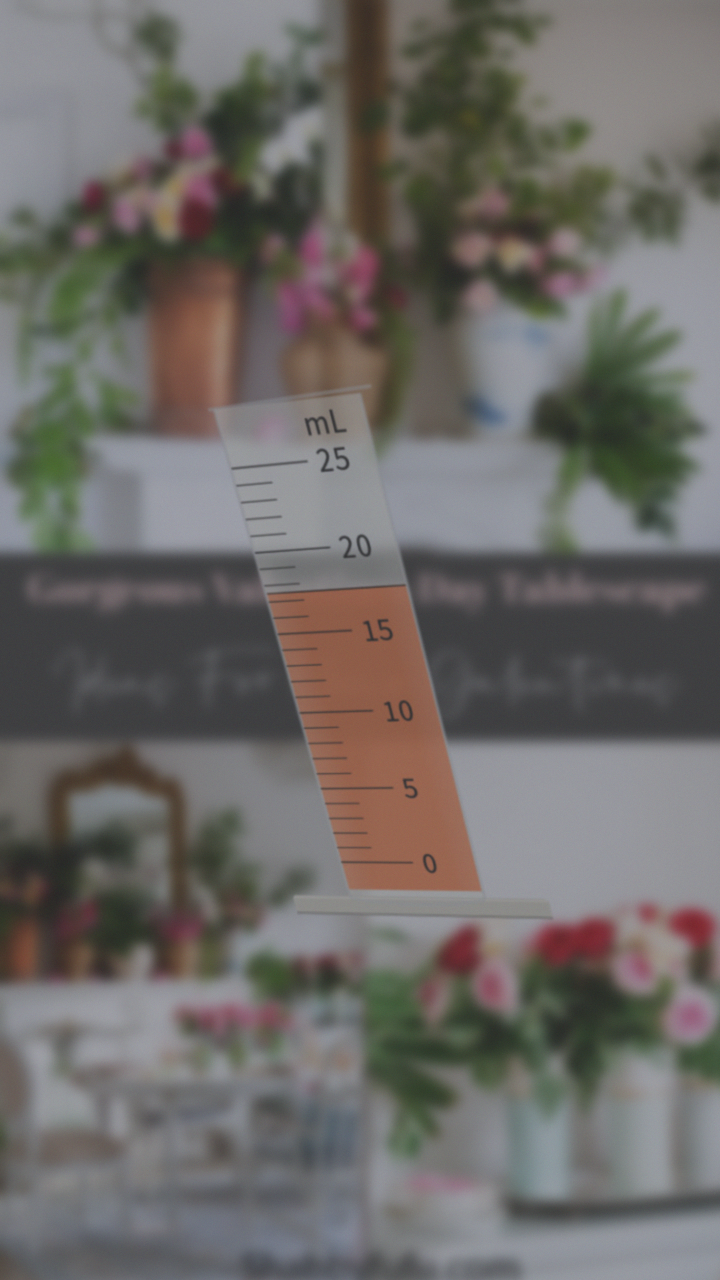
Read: 17.5 (mL)
